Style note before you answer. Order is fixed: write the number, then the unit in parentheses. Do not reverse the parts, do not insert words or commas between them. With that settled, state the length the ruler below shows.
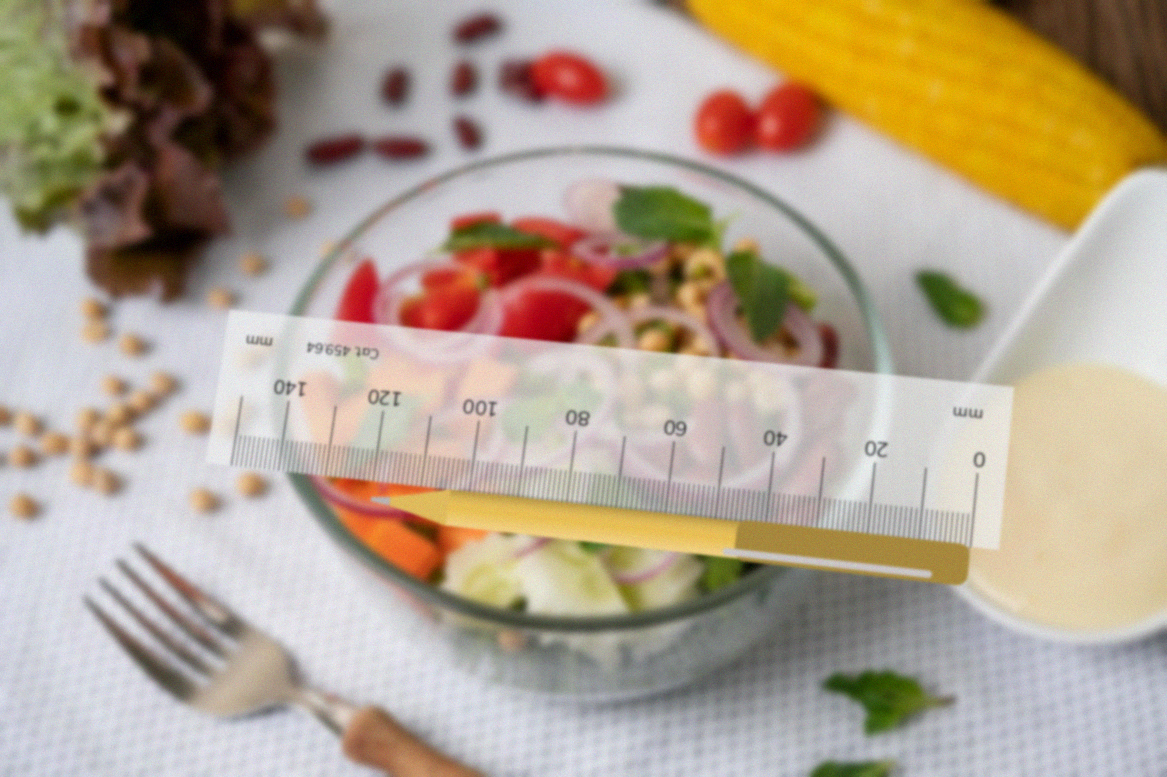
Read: 120 (mm)
